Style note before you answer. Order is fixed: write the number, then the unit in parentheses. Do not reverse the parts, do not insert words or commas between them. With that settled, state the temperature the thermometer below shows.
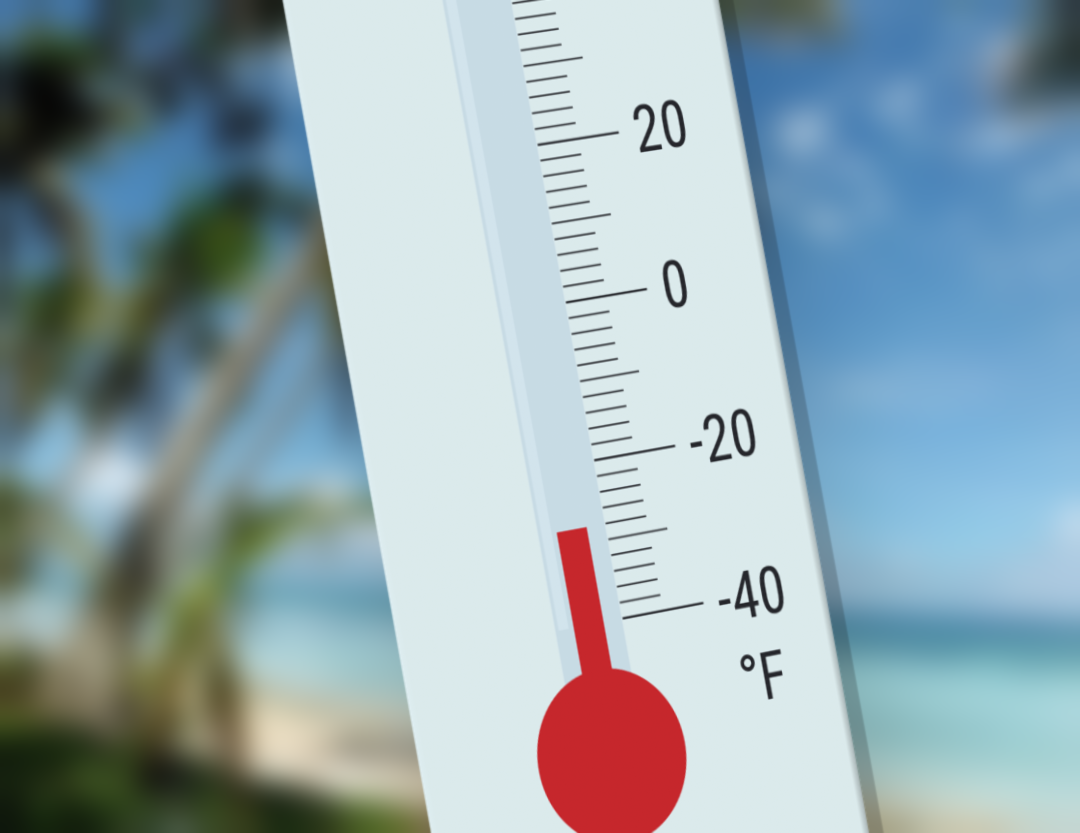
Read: -28 (°F)
